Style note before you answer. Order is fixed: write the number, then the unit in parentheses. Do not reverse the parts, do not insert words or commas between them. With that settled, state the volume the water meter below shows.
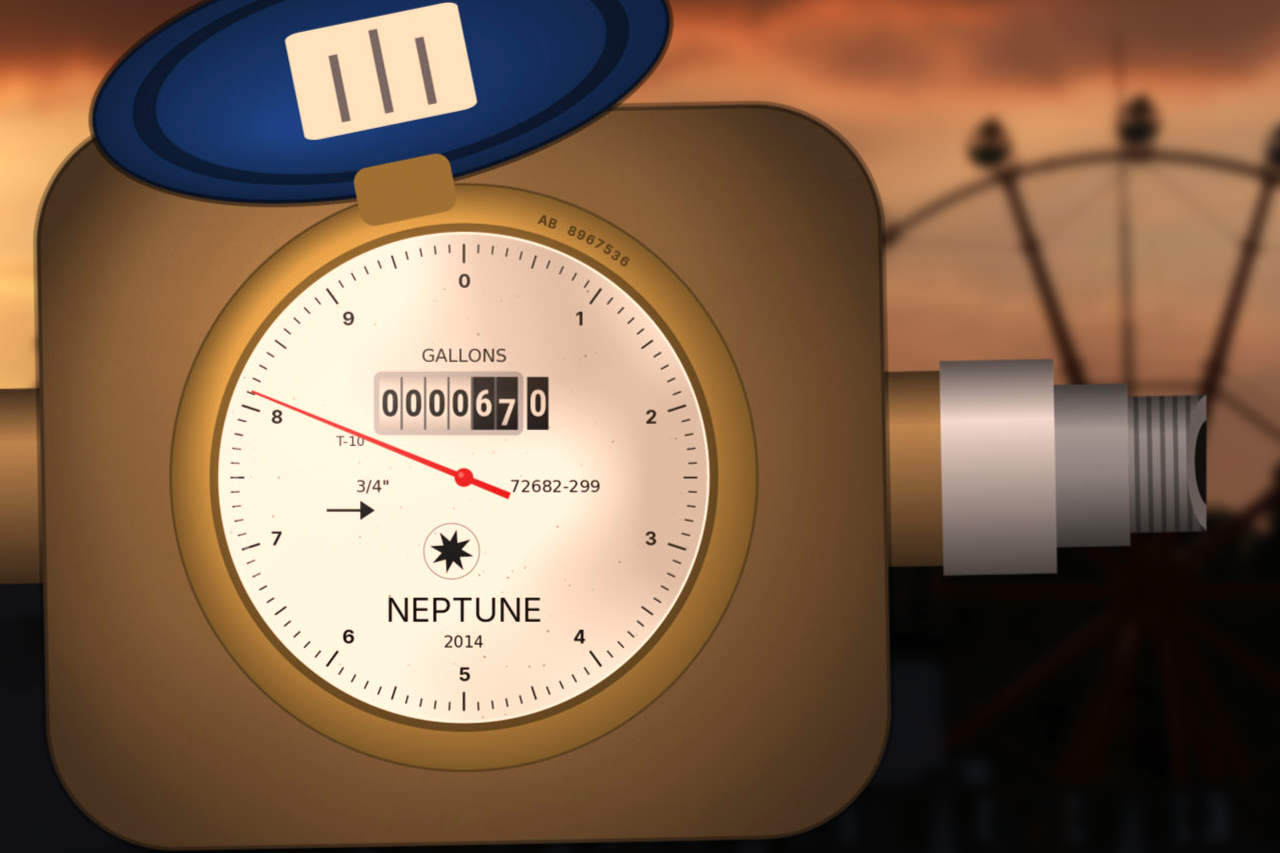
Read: 668.1 (gal)
